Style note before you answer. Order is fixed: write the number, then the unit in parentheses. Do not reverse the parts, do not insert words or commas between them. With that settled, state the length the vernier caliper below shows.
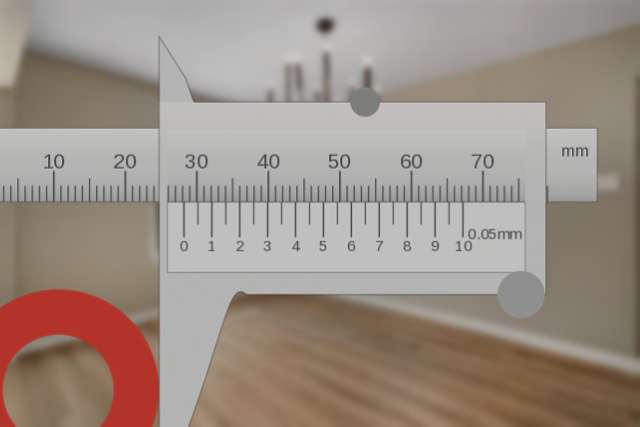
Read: 28.2 (mm)
